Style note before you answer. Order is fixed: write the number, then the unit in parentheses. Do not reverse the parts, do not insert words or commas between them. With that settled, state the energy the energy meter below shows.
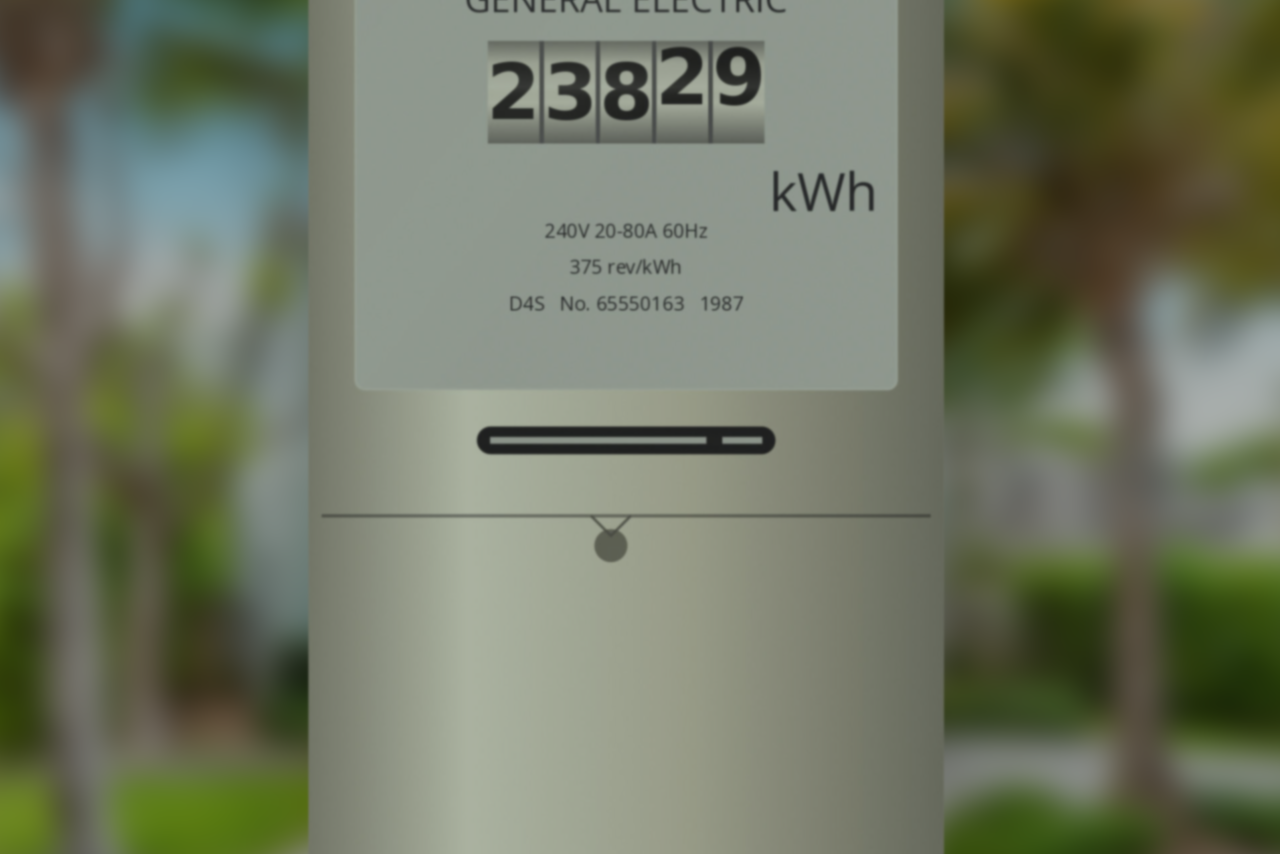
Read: 23829 (kWh)
